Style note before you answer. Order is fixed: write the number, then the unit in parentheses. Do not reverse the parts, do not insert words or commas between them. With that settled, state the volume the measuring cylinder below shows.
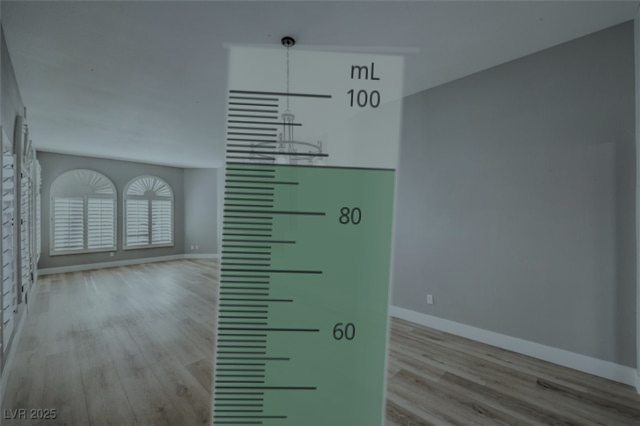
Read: 88 (mL)
